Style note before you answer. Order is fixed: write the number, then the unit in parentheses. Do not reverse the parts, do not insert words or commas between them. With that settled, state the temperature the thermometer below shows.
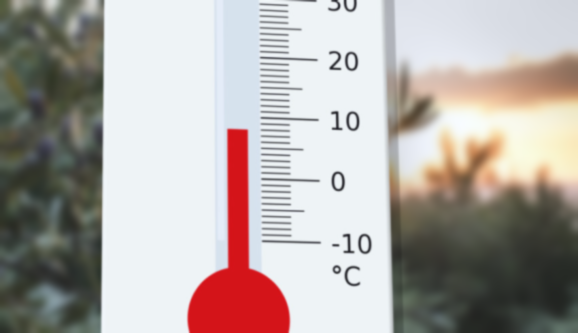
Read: 8 (°C)
